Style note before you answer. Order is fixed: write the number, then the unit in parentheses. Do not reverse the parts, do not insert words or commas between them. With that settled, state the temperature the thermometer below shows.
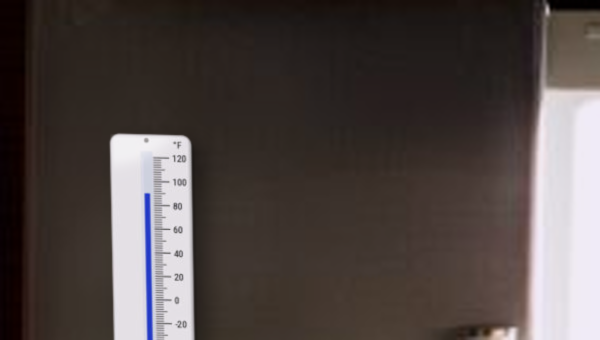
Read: 90 (°F)
